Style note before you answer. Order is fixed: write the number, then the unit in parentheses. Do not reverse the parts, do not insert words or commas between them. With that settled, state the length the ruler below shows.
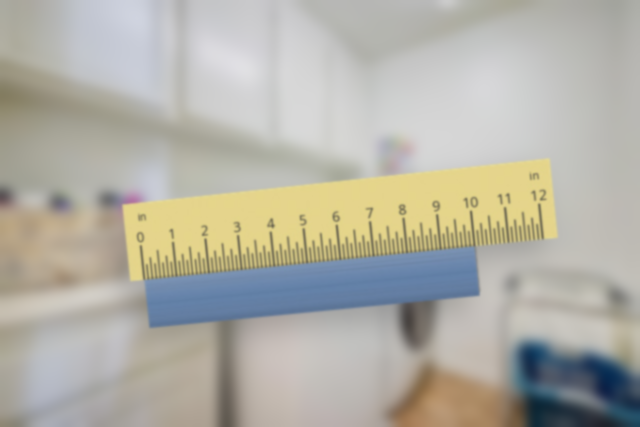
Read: 10 (in)
